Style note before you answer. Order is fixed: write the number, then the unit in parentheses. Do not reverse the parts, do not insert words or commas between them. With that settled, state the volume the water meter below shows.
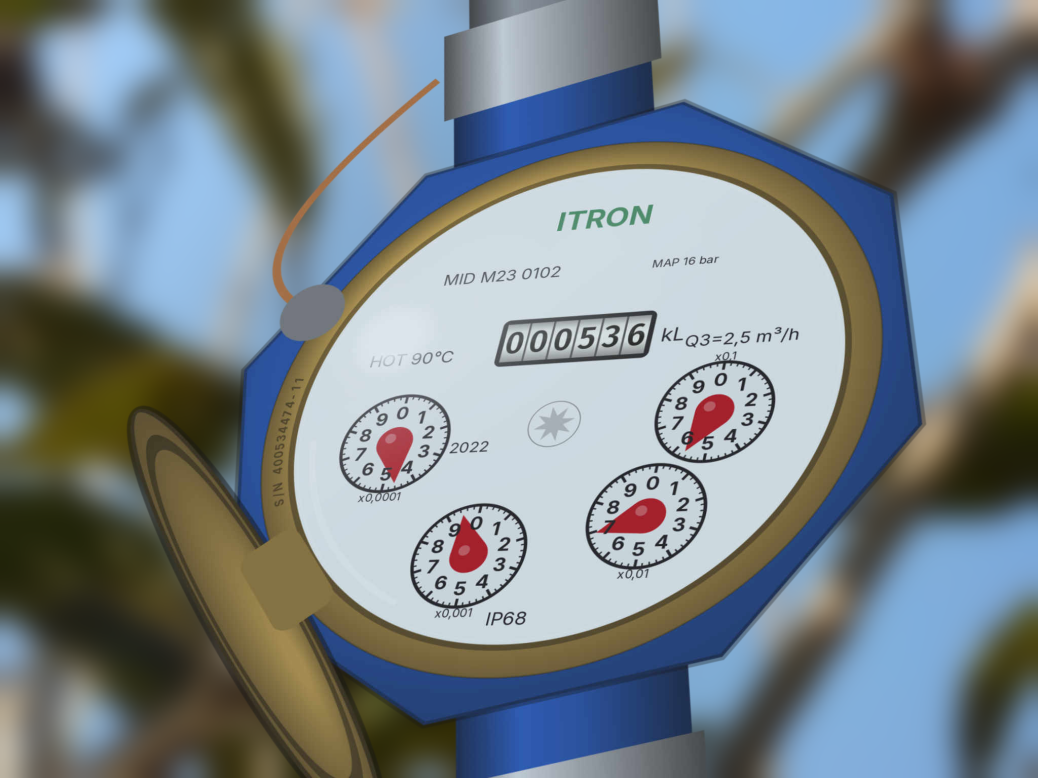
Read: 536.5694 (kL)
